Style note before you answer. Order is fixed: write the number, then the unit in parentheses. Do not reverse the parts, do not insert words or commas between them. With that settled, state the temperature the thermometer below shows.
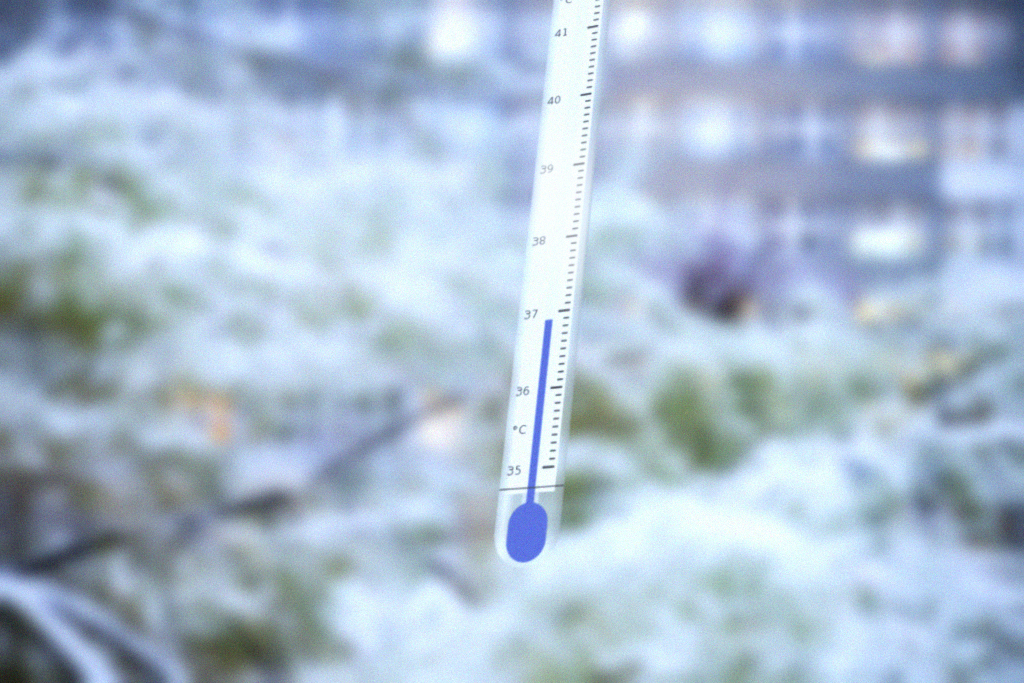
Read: 36.9 (°C)
